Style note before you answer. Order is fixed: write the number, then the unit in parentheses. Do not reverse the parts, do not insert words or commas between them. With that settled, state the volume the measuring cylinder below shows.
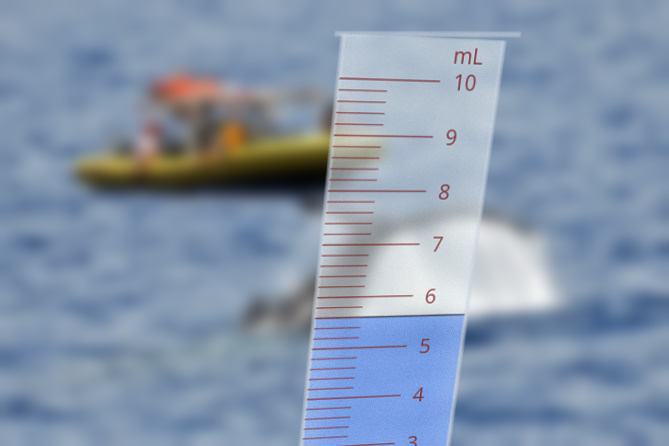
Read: 5.6 (mL)
